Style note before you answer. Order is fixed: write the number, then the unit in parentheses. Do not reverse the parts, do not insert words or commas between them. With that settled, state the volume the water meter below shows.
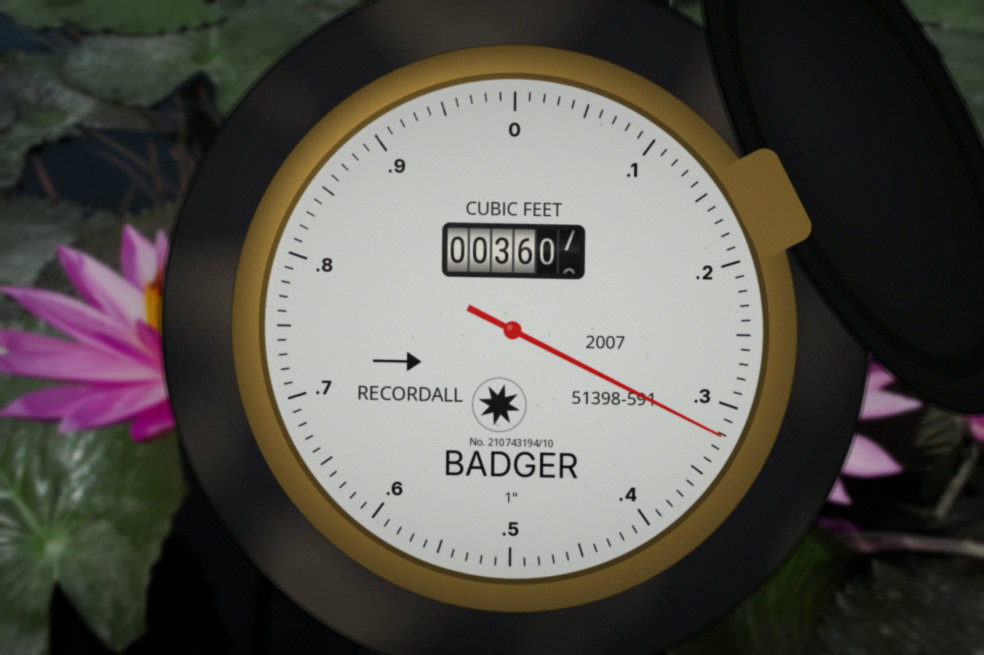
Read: 3607.32 (ft³)
